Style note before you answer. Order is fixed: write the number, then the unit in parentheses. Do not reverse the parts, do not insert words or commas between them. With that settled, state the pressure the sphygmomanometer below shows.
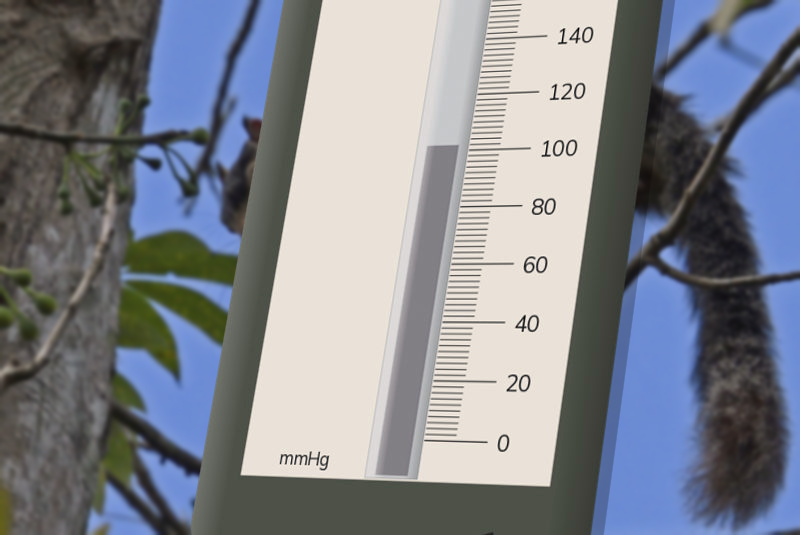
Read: 102 (mmHg)
